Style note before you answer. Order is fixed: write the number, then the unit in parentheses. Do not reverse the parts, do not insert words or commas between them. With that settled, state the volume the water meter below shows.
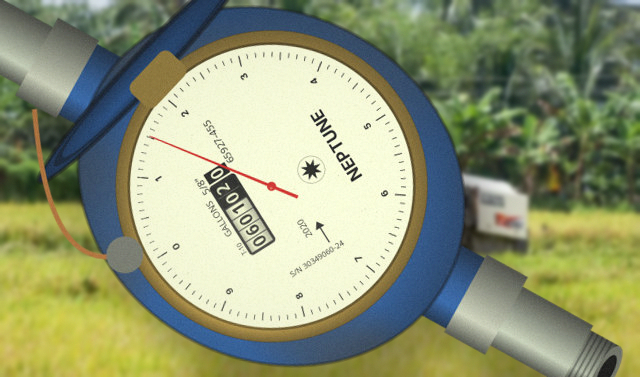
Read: 601021.5 (gal)
